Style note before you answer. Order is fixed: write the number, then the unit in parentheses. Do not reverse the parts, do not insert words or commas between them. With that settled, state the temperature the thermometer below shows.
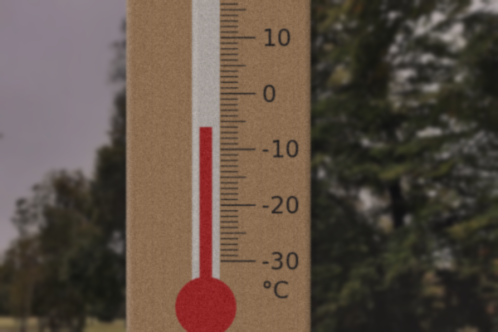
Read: -6 (°C)
